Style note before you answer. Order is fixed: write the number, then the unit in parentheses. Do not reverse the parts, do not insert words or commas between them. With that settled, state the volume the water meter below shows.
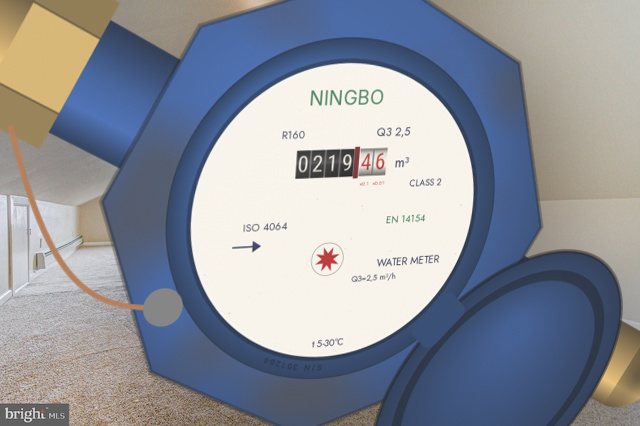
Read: 219.46 (m³)
